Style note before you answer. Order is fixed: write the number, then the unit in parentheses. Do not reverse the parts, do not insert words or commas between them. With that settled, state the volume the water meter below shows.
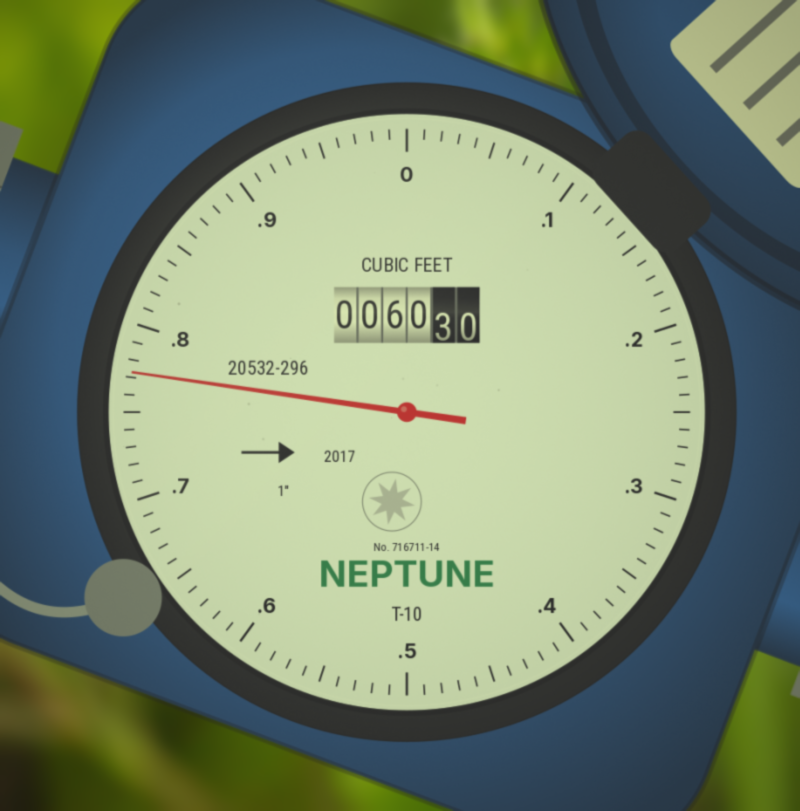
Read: 6029.77 (ft³)
